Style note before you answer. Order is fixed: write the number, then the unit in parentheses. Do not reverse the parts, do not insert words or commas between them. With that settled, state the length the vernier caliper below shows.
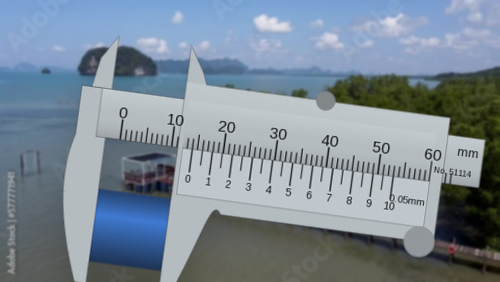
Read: 14.0 (mm)
